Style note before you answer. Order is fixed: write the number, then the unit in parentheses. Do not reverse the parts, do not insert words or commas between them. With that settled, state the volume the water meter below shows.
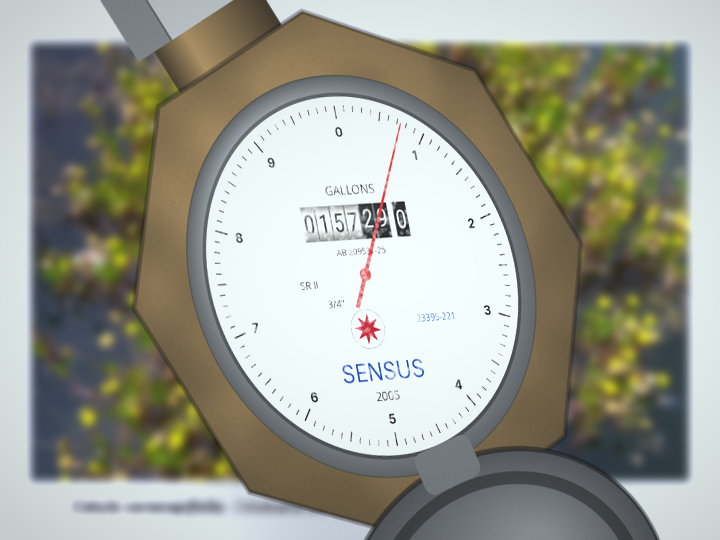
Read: 157290.7 (gal)
